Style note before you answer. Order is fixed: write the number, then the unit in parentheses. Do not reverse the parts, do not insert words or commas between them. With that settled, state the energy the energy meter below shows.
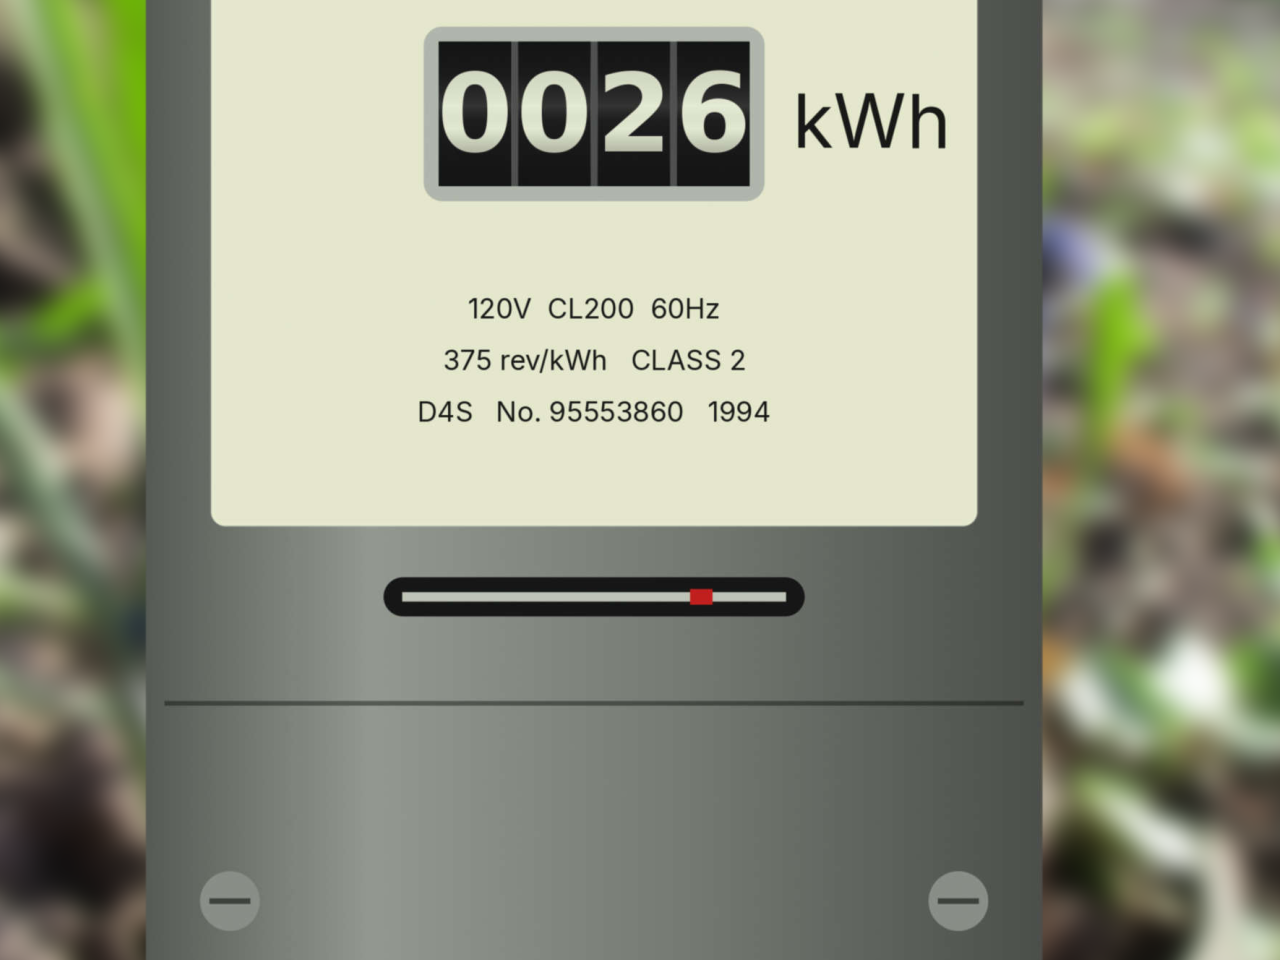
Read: 26 (kWh)
